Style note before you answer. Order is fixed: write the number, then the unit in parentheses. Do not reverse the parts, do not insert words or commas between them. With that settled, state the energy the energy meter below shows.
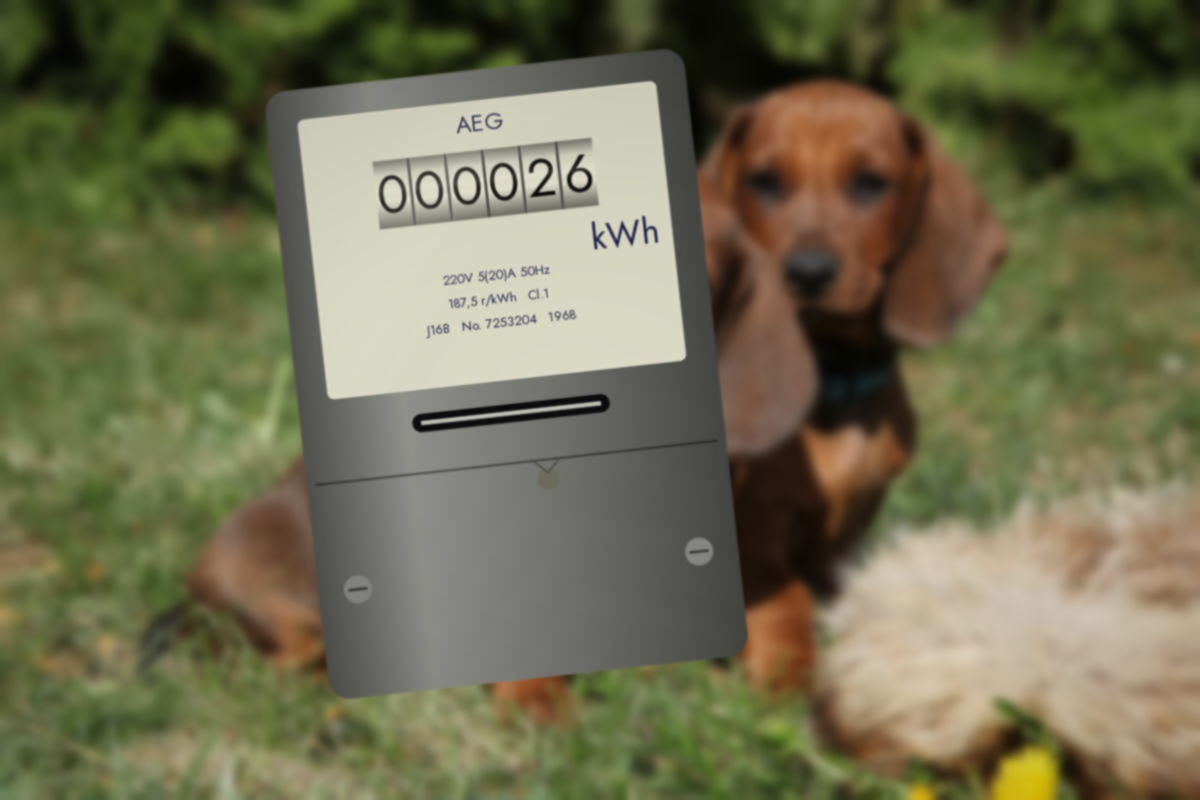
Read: 26 (kWh)
